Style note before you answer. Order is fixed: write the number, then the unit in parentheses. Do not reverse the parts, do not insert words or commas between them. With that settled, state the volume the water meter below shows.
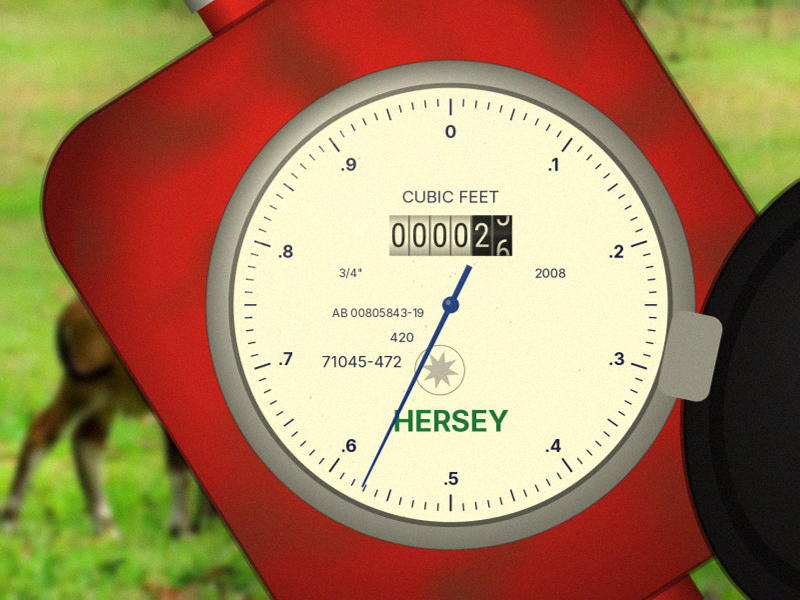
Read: 25.57 (ft³)
